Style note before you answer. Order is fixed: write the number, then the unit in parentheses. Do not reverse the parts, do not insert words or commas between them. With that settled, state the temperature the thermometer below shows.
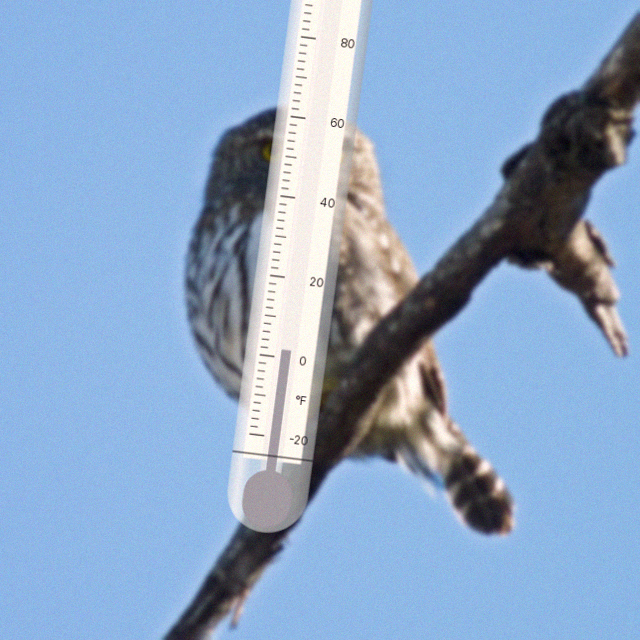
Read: 2 (°F)
